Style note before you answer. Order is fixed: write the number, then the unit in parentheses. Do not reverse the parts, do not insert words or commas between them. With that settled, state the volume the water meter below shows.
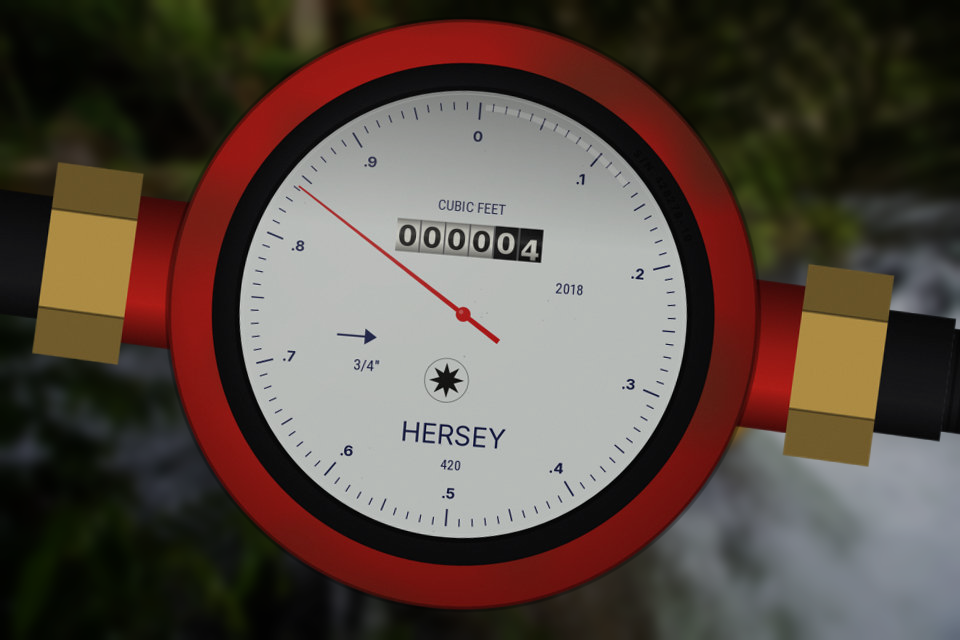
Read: 3.84 (ft³)
